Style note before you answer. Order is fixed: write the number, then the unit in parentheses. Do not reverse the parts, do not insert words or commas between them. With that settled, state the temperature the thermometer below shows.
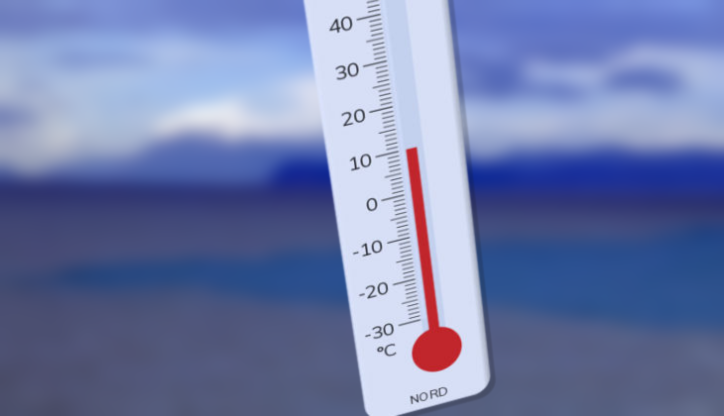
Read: 10 (°C)
